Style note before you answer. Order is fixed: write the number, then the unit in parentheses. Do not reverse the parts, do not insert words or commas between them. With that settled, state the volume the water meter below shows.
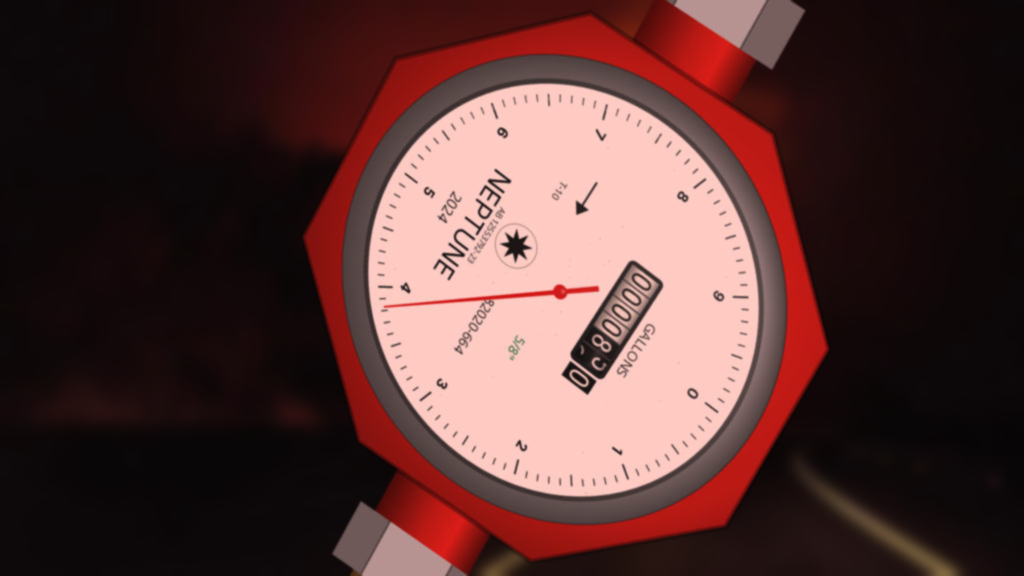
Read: 853.8 (gal)
